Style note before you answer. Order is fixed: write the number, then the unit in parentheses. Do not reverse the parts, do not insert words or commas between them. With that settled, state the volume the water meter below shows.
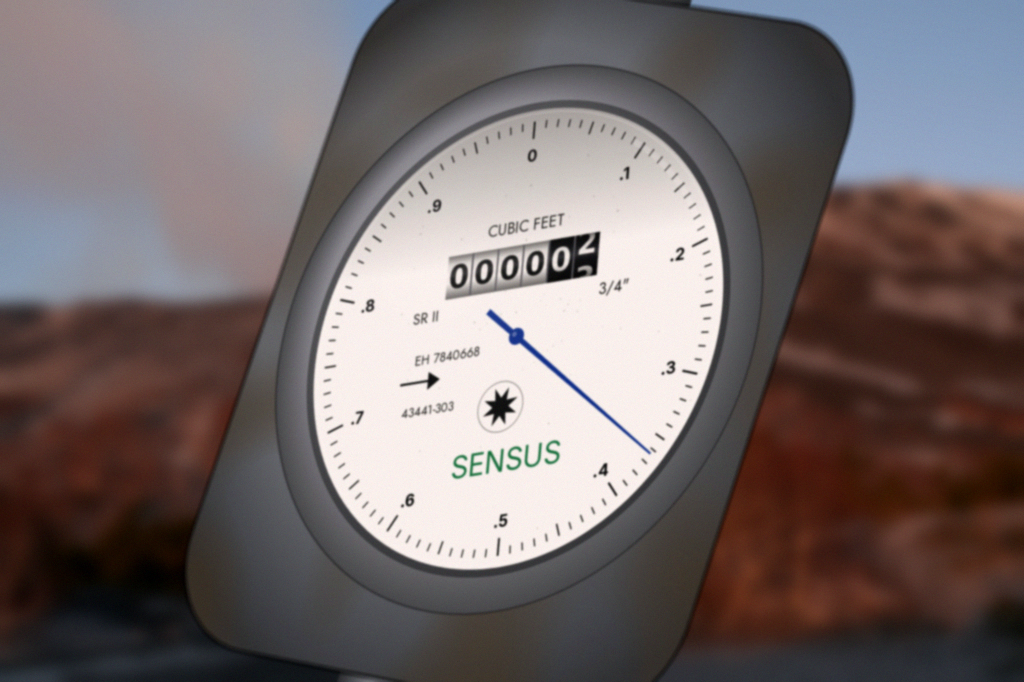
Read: 2.36 (ft³)
